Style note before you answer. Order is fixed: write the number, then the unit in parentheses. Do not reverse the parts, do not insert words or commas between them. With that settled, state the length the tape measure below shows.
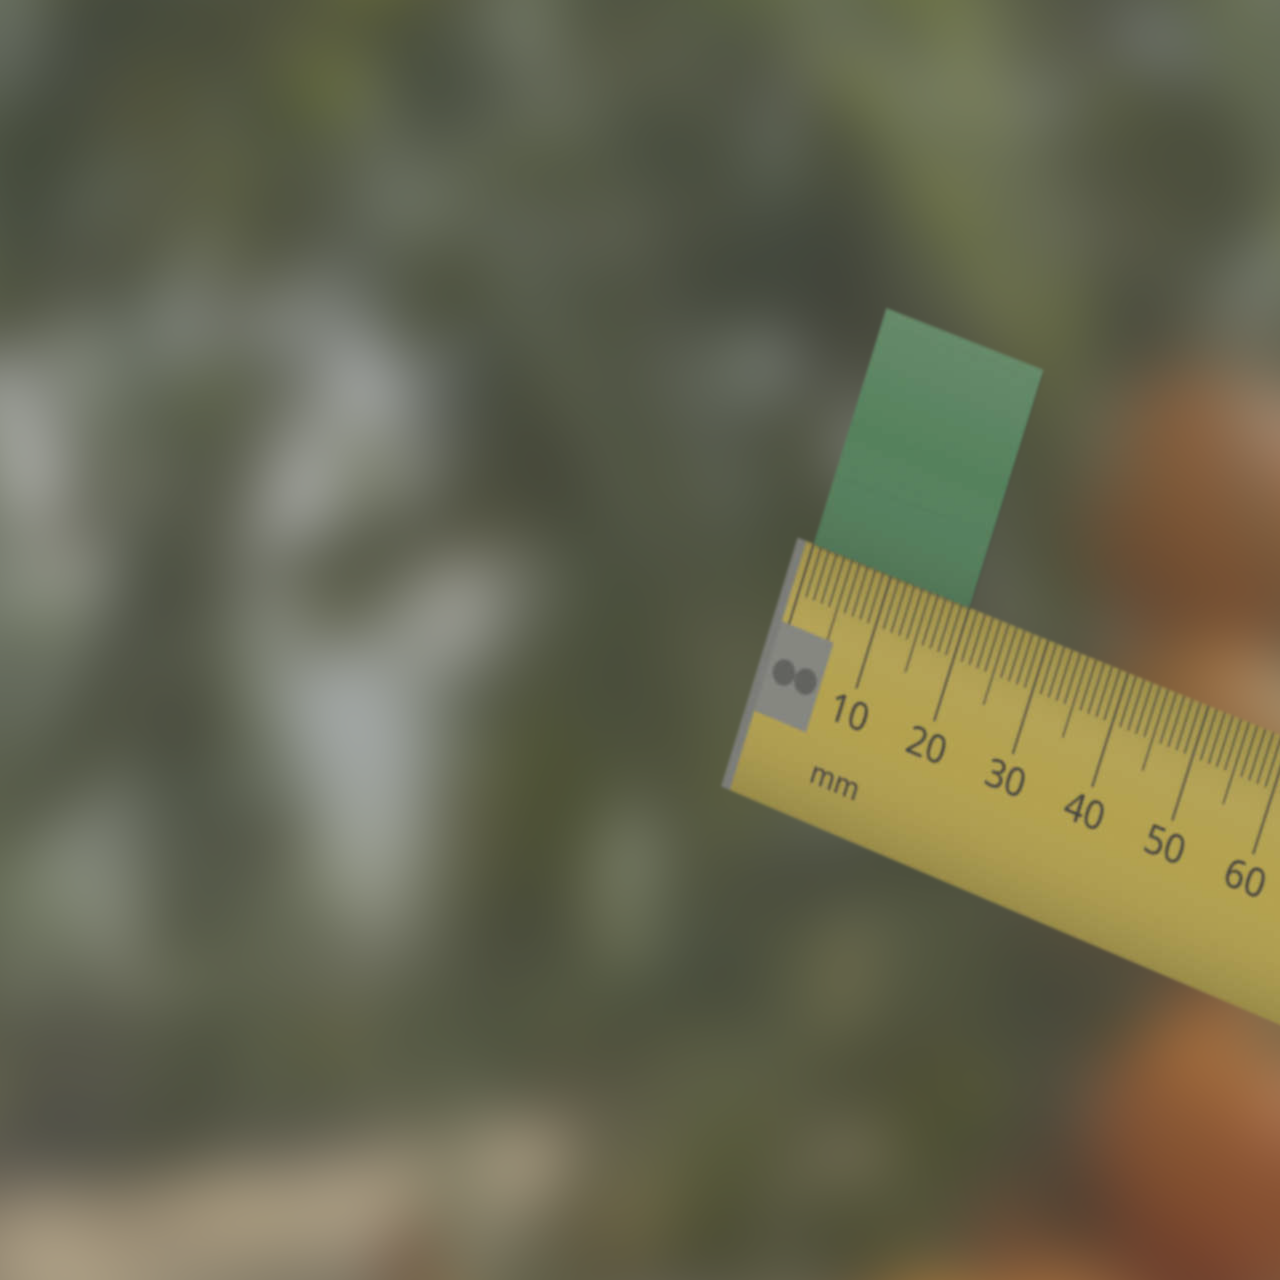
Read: 20 (mm)
